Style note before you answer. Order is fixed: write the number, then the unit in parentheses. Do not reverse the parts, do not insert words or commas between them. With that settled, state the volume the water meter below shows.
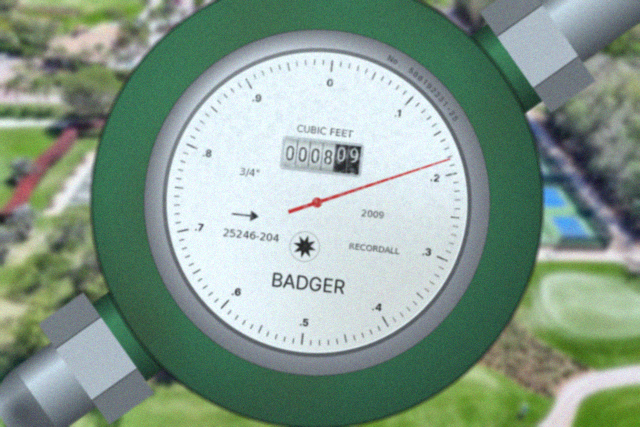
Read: 809.18 (ft³)
